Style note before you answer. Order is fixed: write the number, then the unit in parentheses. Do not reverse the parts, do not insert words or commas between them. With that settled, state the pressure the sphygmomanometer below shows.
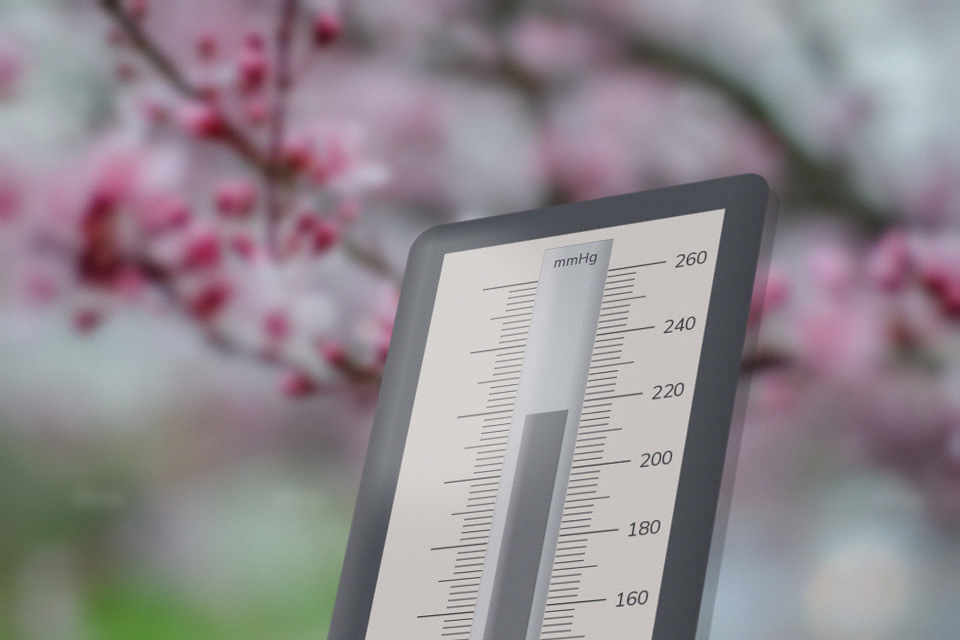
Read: 218 (mmHg)
